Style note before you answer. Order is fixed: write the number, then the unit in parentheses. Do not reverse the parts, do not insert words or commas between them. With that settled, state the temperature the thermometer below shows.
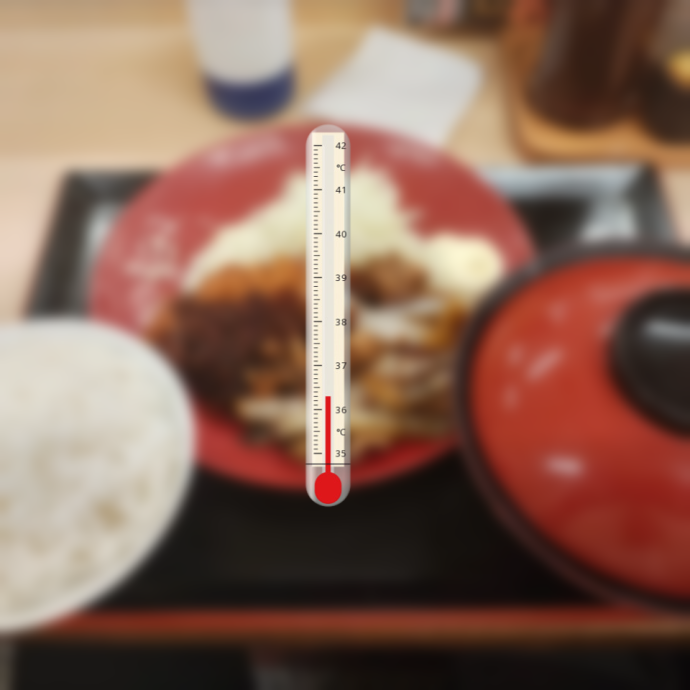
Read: 36.3 (°C)
